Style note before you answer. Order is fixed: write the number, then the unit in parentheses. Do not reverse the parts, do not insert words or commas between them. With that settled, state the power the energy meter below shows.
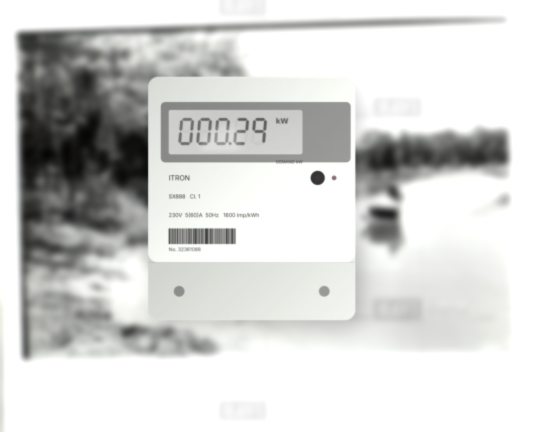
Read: 0.29 (kW)
